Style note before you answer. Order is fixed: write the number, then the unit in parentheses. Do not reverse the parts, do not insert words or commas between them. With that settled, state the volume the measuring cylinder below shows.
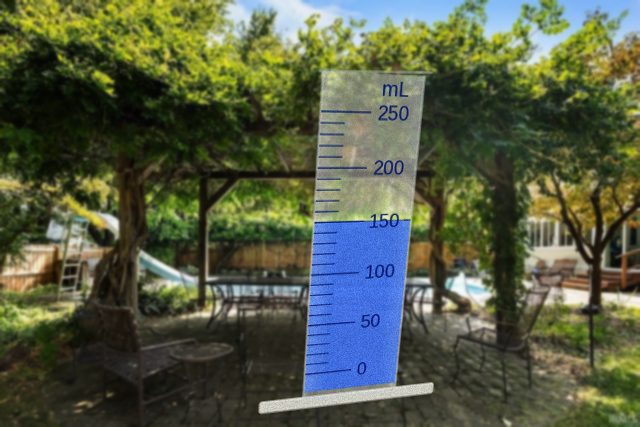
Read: 150 (mL)
